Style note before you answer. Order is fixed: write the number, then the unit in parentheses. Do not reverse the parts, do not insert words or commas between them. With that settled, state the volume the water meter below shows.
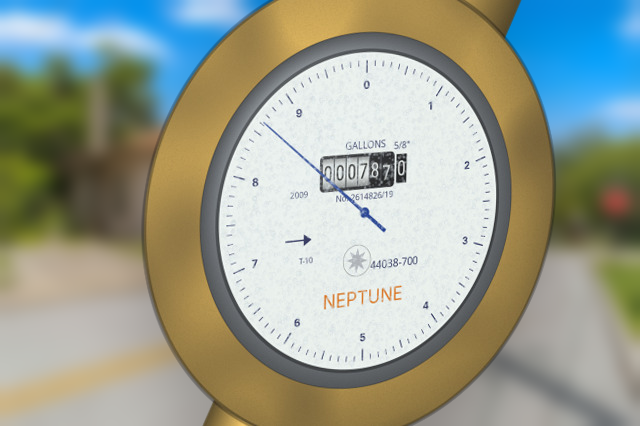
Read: 7868.6 (gal)
